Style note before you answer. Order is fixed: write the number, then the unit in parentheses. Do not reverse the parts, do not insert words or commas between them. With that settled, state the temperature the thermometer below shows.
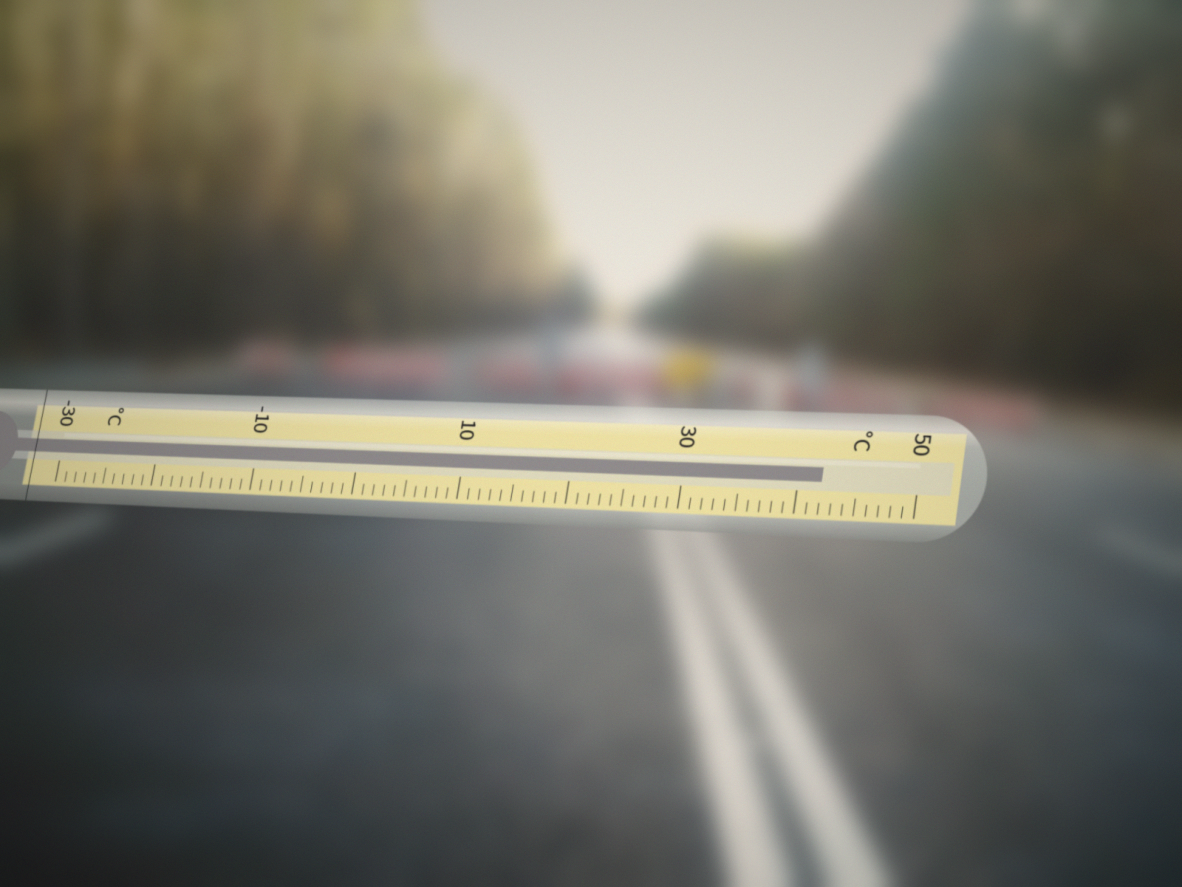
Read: 42 (°C)
